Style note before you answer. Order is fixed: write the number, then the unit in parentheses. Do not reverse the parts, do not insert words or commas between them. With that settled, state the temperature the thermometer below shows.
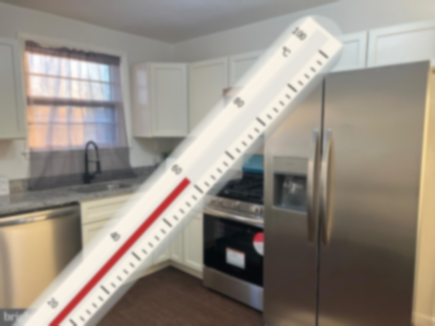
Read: 60 (°C)
